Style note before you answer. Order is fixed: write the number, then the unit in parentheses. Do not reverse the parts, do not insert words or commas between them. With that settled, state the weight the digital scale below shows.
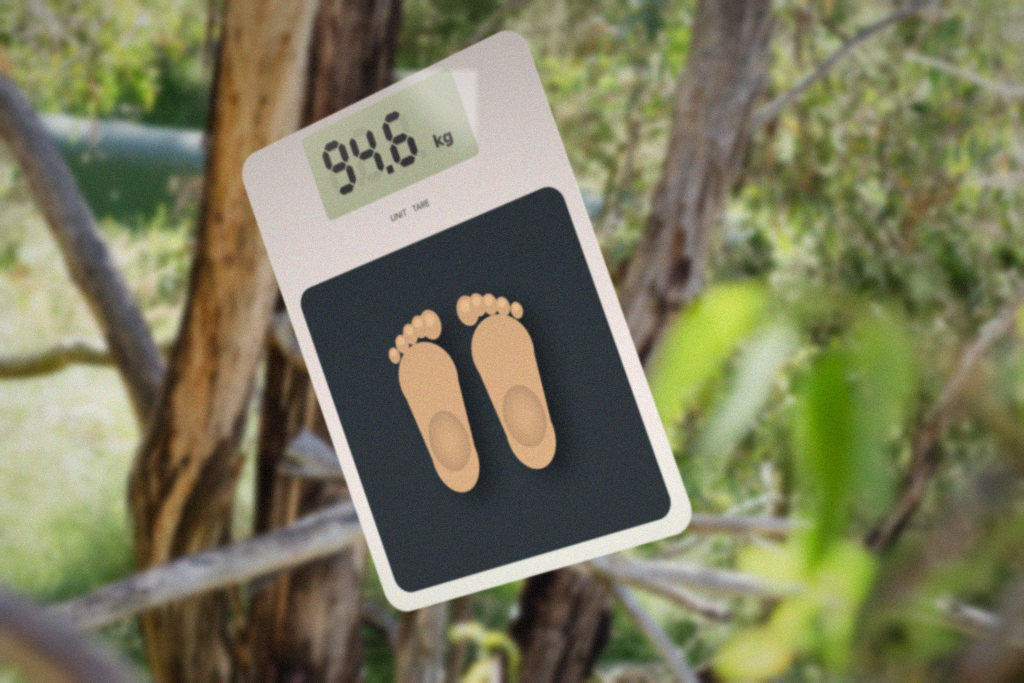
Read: 94.6 (kg)
